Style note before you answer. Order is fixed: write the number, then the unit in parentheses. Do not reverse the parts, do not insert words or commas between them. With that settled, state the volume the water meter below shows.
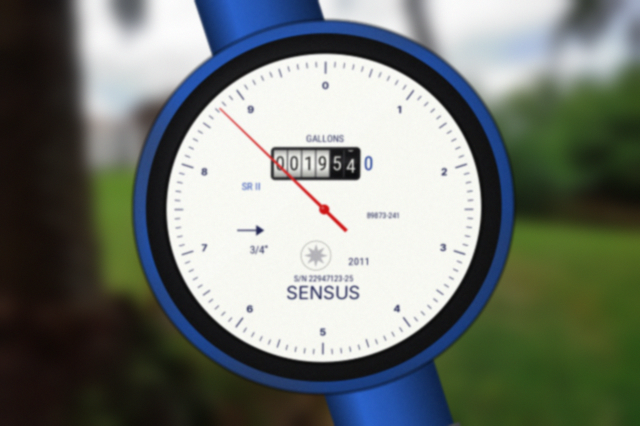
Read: 19538.7 (gal)
